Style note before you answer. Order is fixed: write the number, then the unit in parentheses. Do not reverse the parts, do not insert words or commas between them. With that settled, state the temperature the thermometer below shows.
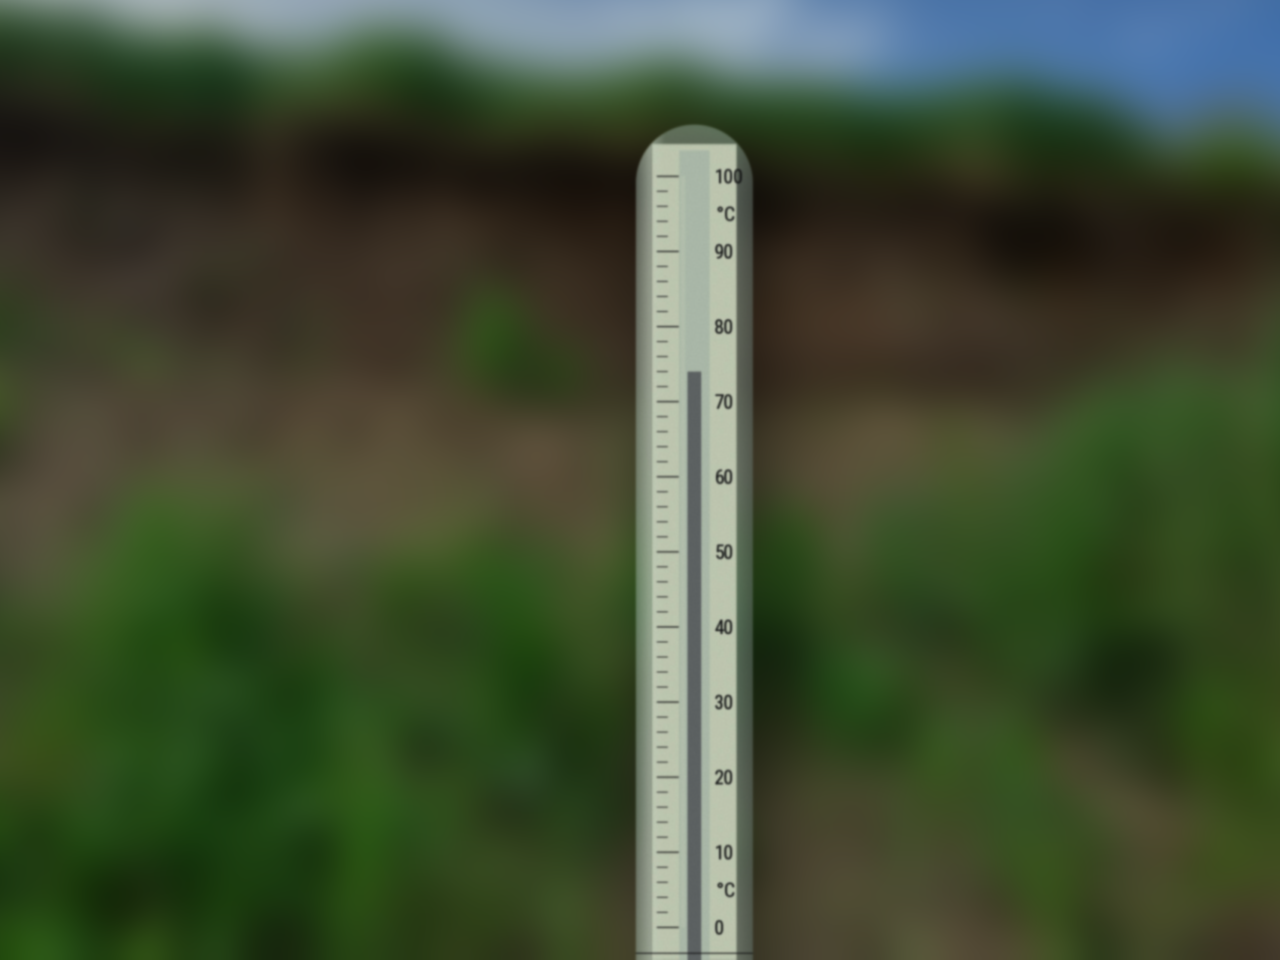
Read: 74 (°C)
